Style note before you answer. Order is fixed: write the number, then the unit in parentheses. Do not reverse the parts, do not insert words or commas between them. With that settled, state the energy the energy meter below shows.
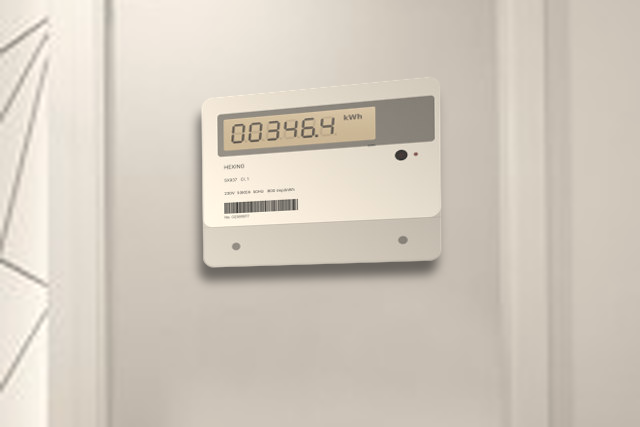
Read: 346.4 (kWh)
